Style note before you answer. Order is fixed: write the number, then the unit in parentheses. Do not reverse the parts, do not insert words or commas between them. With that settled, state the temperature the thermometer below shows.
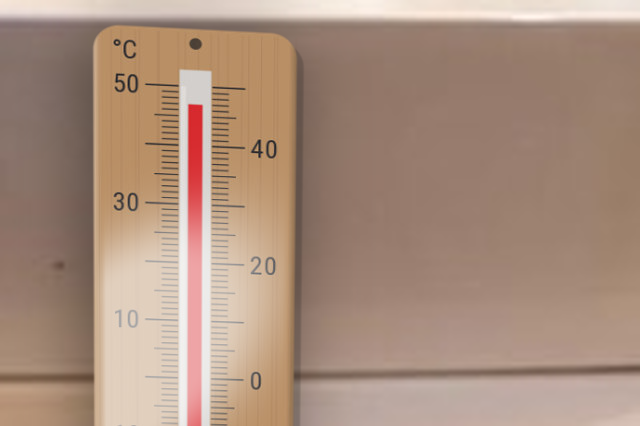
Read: 47 (°C)
